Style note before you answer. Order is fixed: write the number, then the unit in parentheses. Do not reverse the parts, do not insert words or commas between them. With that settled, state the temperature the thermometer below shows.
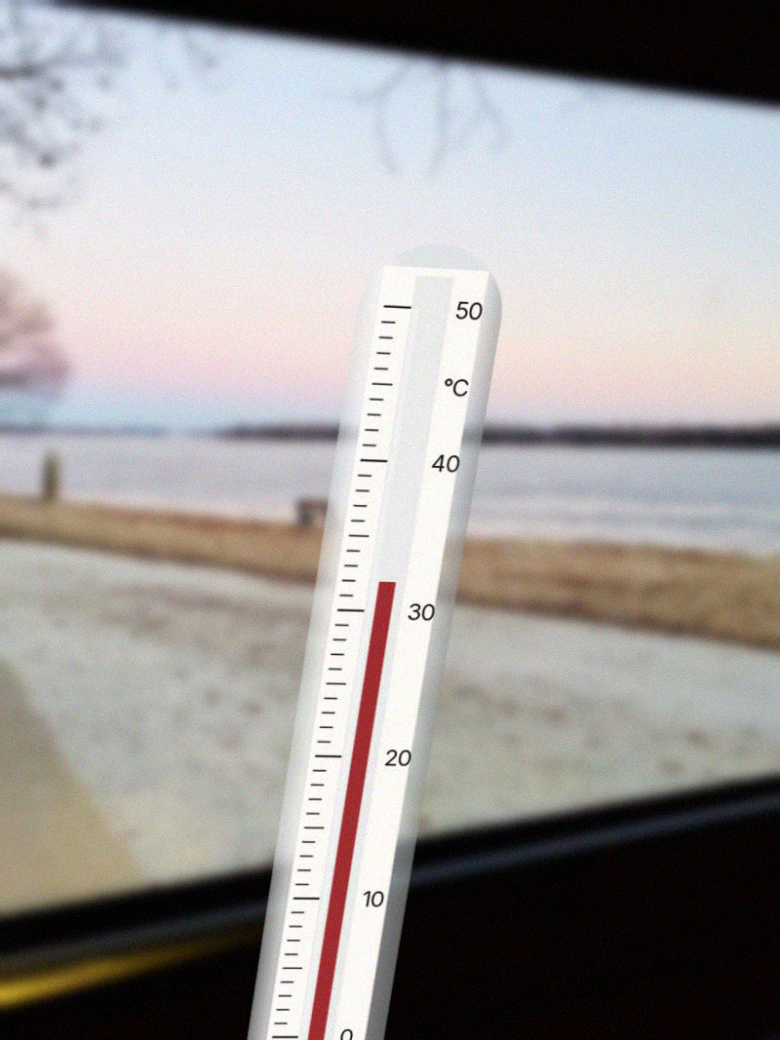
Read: 32 (°C)
